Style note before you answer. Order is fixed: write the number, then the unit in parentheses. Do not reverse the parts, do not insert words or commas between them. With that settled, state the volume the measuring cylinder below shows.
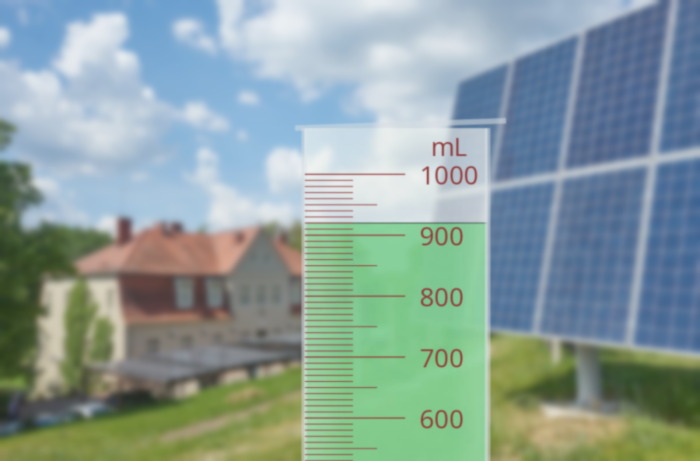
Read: 920 (mL)
